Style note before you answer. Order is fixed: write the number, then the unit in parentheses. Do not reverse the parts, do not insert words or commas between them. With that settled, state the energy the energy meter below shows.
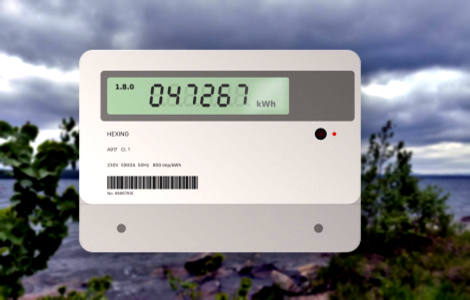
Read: 47267 (kWh)
